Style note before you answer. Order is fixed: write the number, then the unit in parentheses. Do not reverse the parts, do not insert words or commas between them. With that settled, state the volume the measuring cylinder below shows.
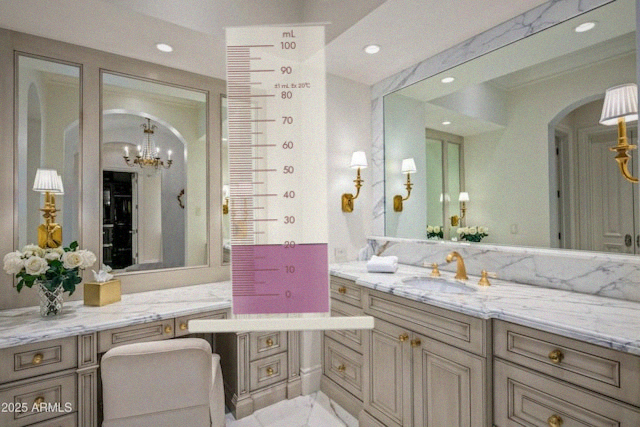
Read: 20 (mL)
